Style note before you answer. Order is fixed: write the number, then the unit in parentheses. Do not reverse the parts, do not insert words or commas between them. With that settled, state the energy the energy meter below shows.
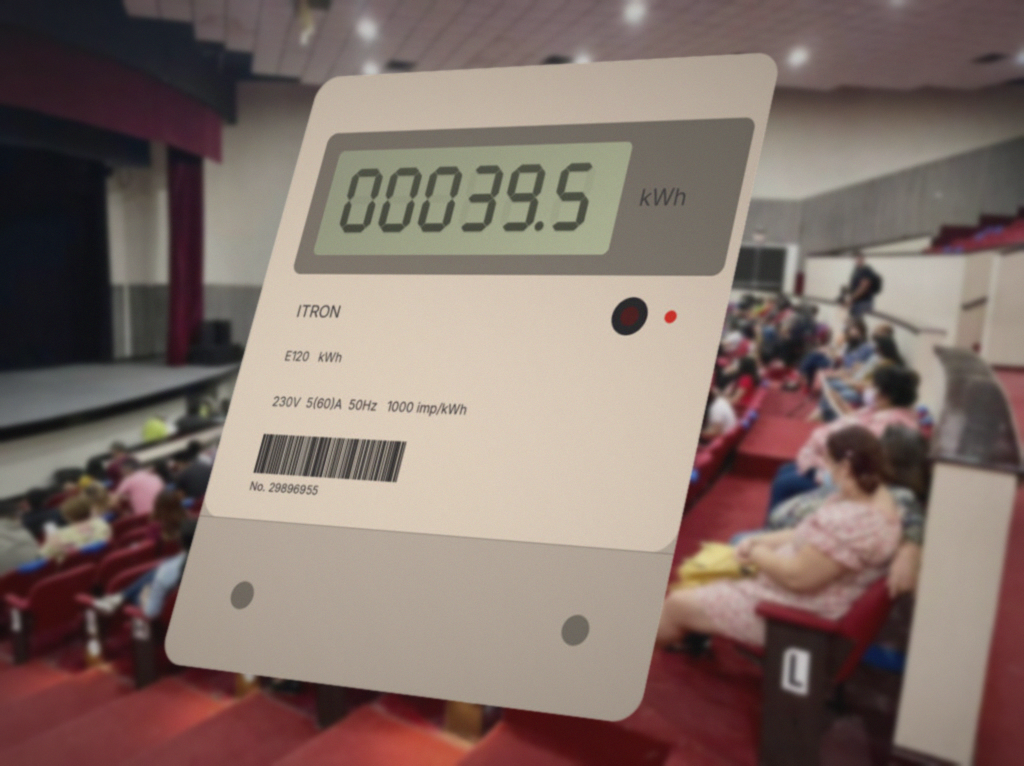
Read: 39.5 (kWh)
